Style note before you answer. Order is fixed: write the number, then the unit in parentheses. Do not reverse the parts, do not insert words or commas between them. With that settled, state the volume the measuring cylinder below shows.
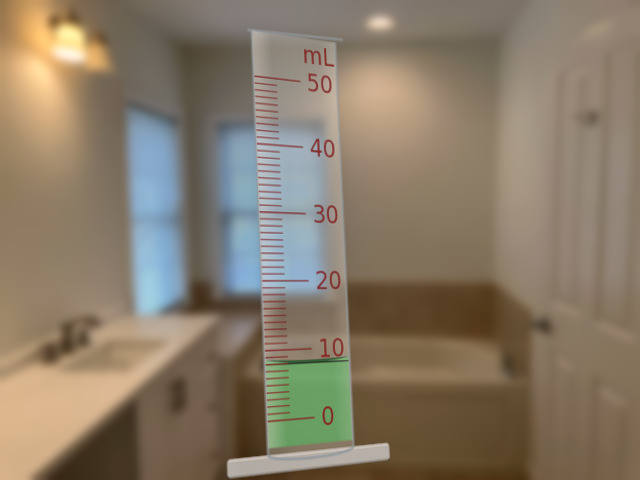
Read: 8 (mL)
